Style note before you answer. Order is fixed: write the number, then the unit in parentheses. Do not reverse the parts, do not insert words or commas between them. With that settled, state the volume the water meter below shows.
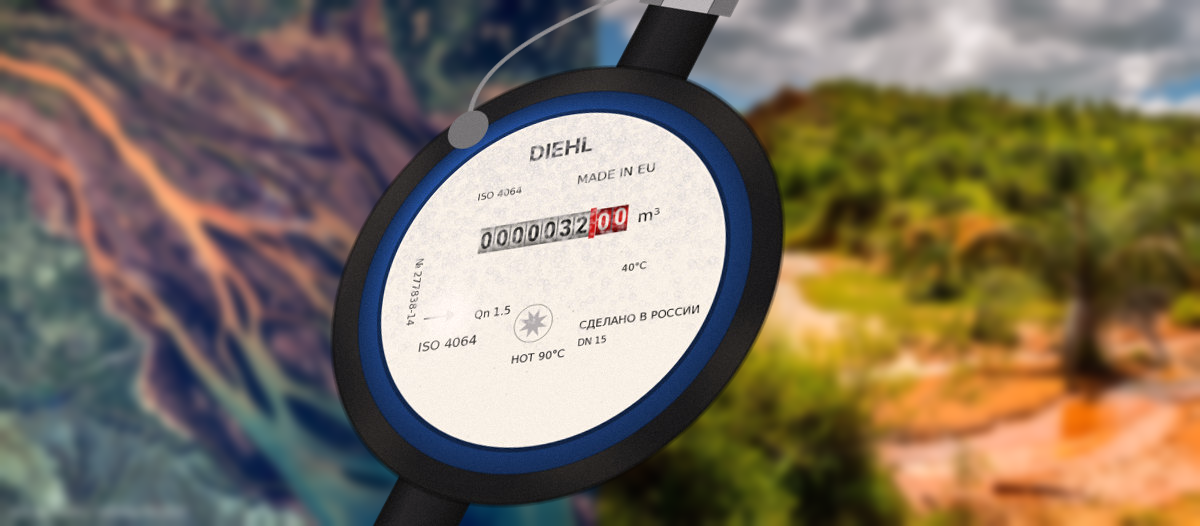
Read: 32.00 (m³)
